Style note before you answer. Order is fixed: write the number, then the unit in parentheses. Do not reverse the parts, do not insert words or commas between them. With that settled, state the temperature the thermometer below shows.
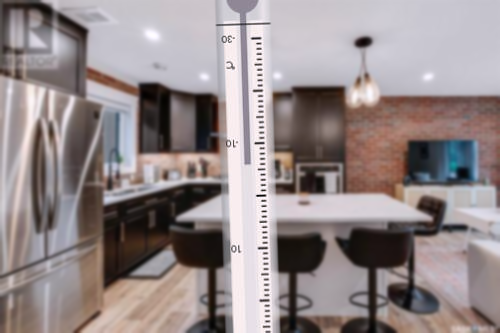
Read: -6 (°C)
